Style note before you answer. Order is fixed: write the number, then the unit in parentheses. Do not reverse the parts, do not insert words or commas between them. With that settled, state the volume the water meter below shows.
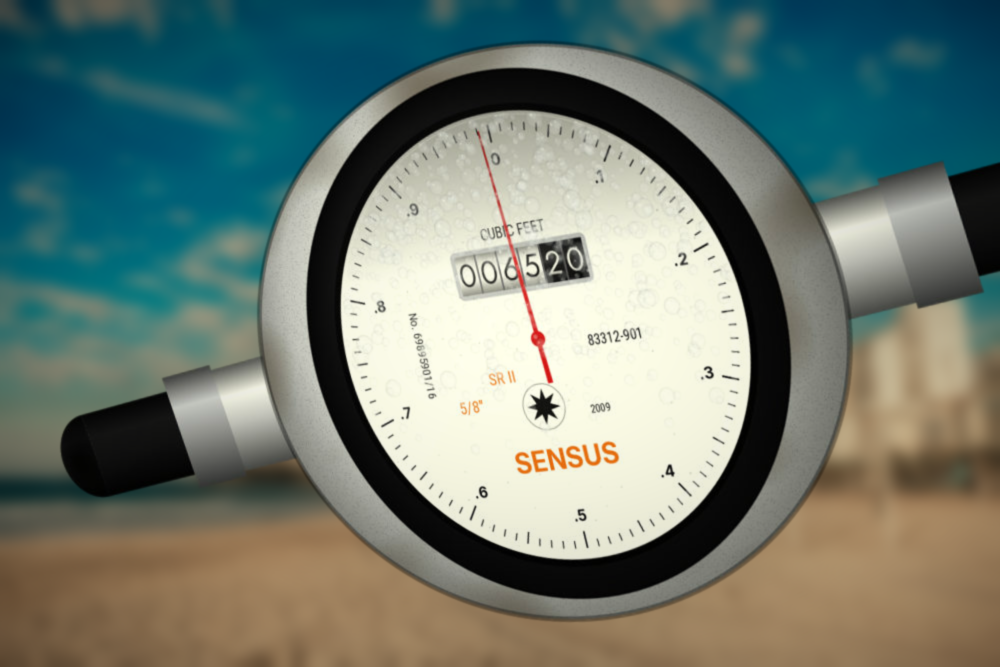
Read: 6519.99 (ft³)
